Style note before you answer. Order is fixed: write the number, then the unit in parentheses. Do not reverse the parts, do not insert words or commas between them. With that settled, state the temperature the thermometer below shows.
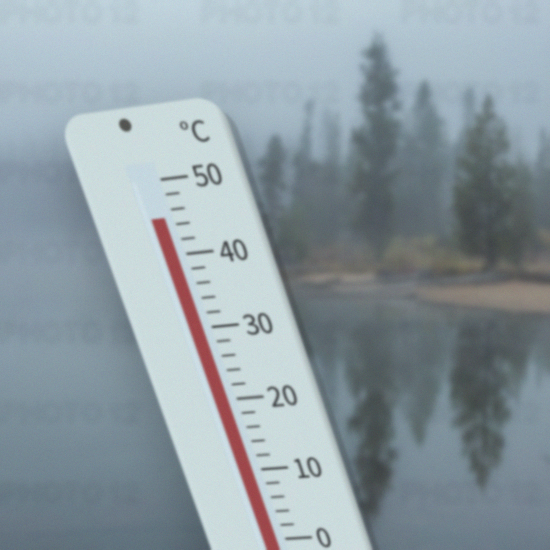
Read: 45 (°C)
